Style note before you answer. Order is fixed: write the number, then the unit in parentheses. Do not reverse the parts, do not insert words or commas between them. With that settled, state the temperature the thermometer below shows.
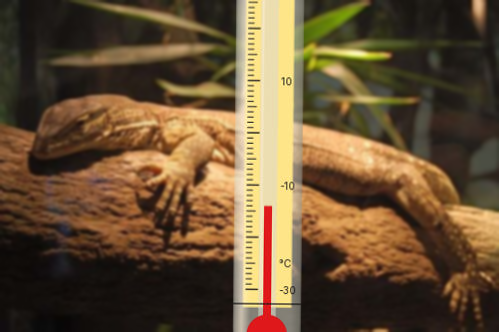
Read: -14 (°C)
